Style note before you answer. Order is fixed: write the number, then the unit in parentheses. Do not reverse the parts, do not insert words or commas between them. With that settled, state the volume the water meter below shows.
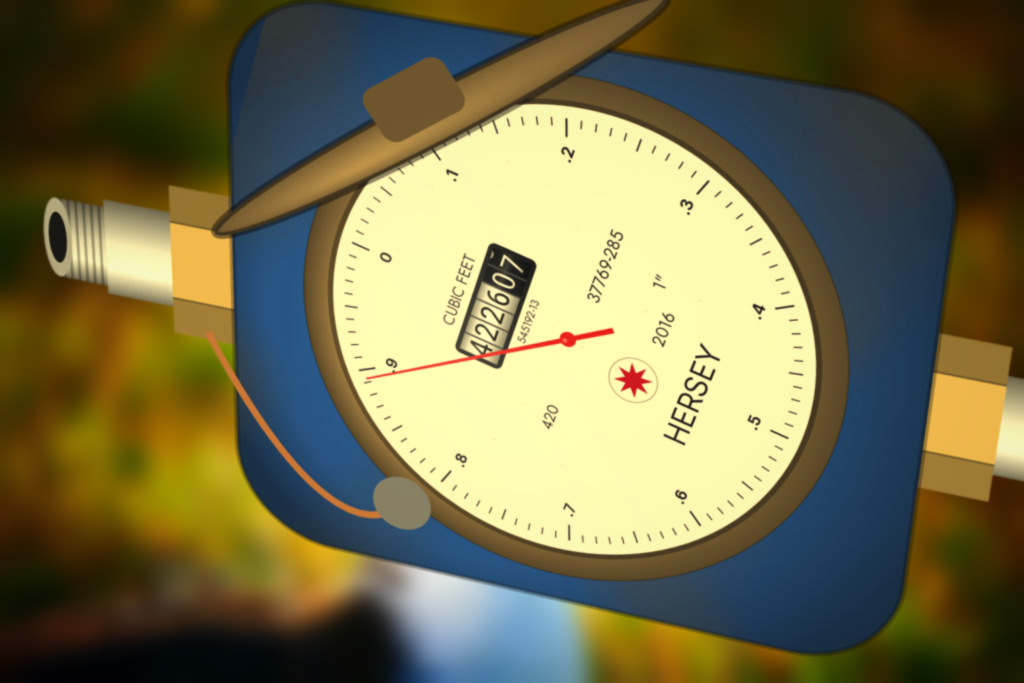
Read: 422606.89 (ft³)
